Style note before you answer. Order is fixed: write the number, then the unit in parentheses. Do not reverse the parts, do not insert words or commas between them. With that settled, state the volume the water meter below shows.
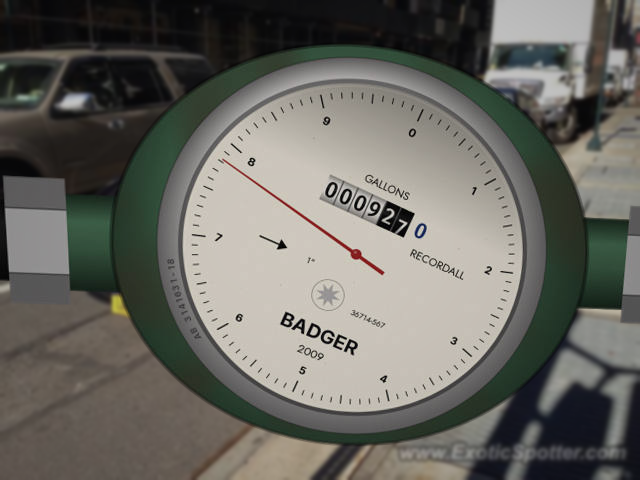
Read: 9267.8 (gal)
